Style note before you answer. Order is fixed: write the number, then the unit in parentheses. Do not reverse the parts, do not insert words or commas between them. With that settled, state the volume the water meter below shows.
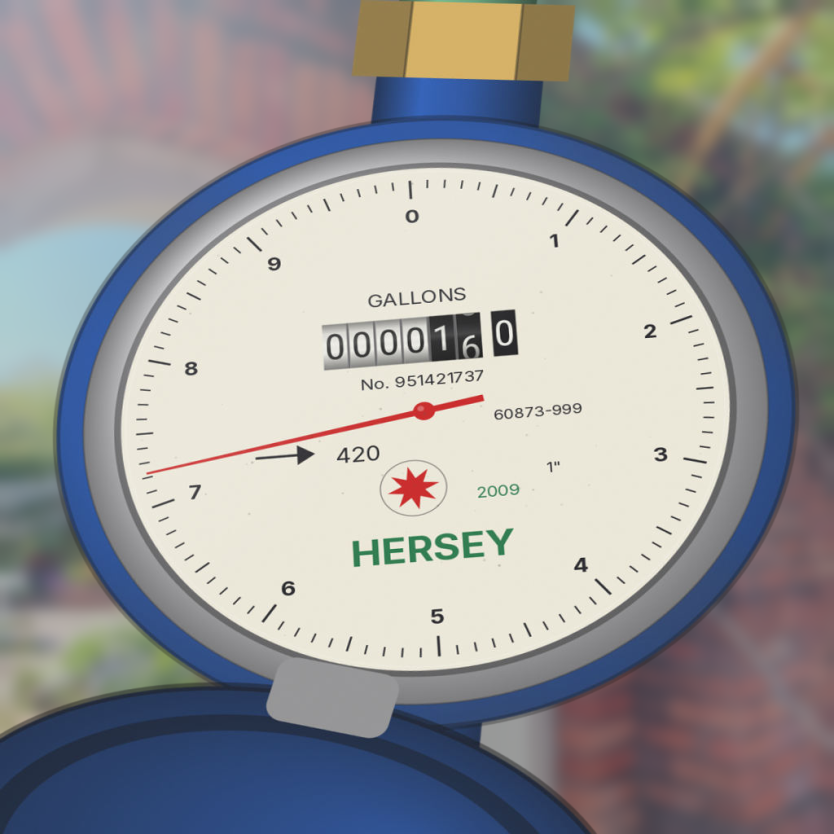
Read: 157.2 (gal)
